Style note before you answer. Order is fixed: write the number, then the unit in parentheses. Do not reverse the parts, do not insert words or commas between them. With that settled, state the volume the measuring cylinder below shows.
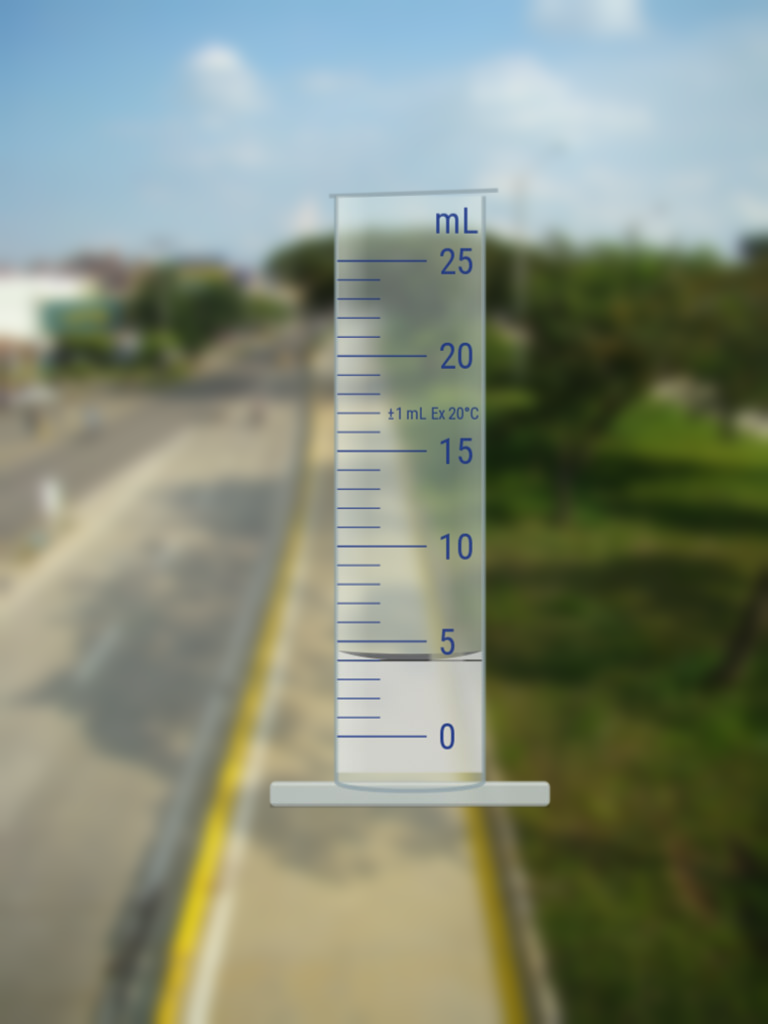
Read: 4 (mL)
